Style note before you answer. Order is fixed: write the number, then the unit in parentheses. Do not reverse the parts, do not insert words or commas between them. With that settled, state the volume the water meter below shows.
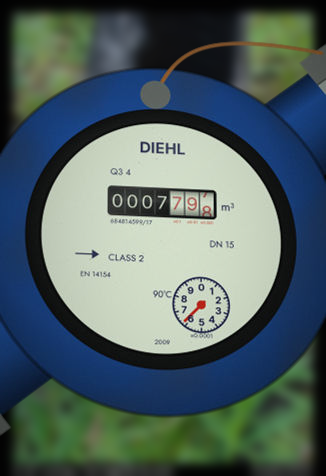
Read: 7.7976 (m³)
